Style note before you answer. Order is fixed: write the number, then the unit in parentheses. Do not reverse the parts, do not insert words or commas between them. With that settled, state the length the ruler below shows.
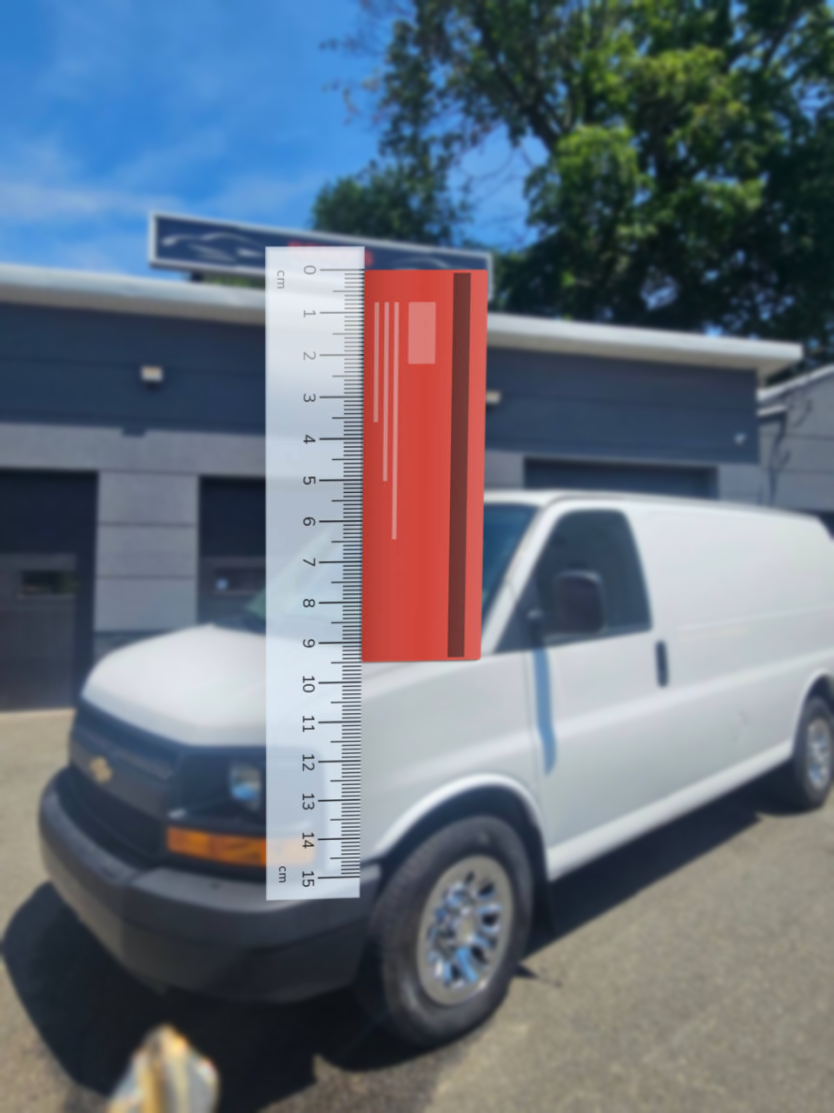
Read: 9.5 (cm)
